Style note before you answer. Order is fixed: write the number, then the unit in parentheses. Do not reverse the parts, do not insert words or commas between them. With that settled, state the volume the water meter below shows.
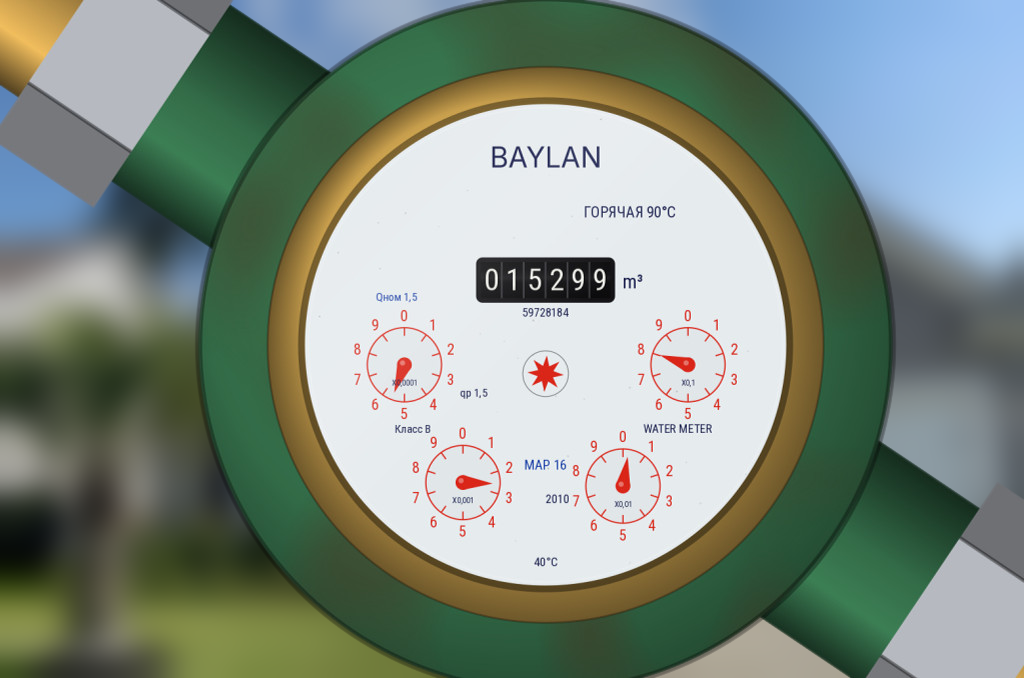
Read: 15299.8025 (m³)
